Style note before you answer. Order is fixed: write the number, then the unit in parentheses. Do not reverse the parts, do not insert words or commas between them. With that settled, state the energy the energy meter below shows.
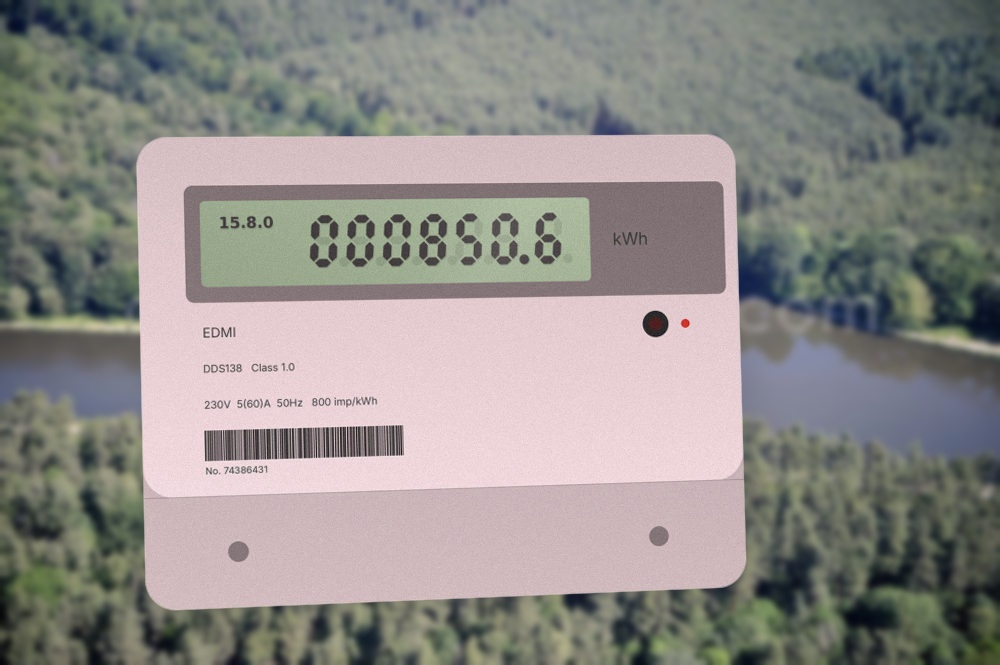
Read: 850.6 (kWh)
